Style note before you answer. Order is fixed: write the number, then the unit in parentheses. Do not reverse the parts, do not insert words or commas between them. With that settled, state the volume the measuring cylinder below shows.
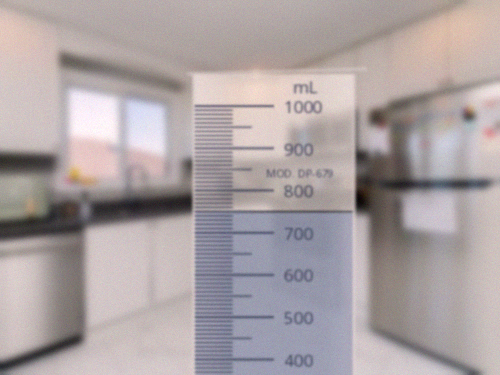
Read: 750 (mL)
